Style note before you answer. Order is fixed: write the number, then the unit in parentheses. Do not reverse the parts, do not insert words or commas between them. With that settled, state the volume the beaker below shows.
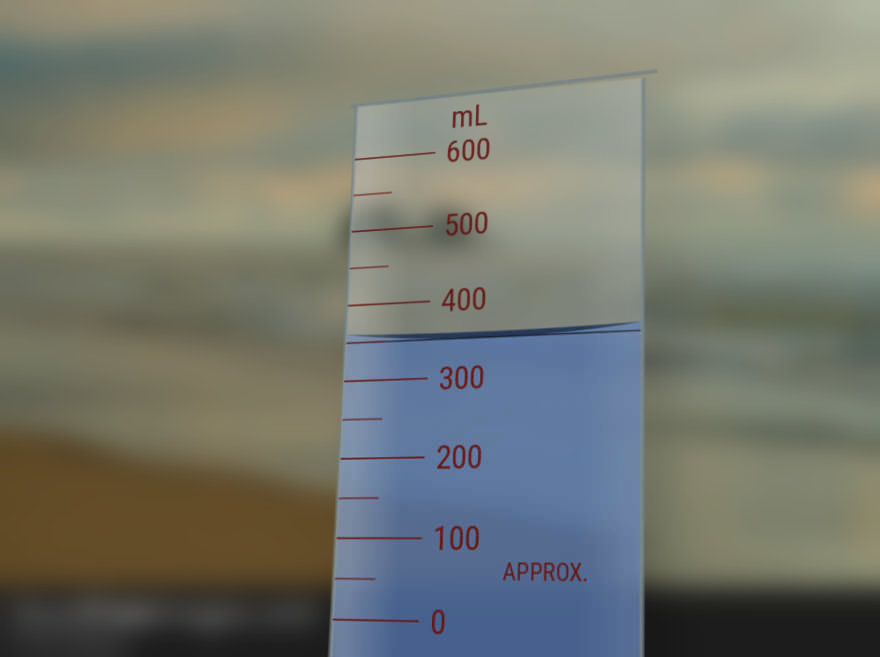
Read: 350 (mL)
